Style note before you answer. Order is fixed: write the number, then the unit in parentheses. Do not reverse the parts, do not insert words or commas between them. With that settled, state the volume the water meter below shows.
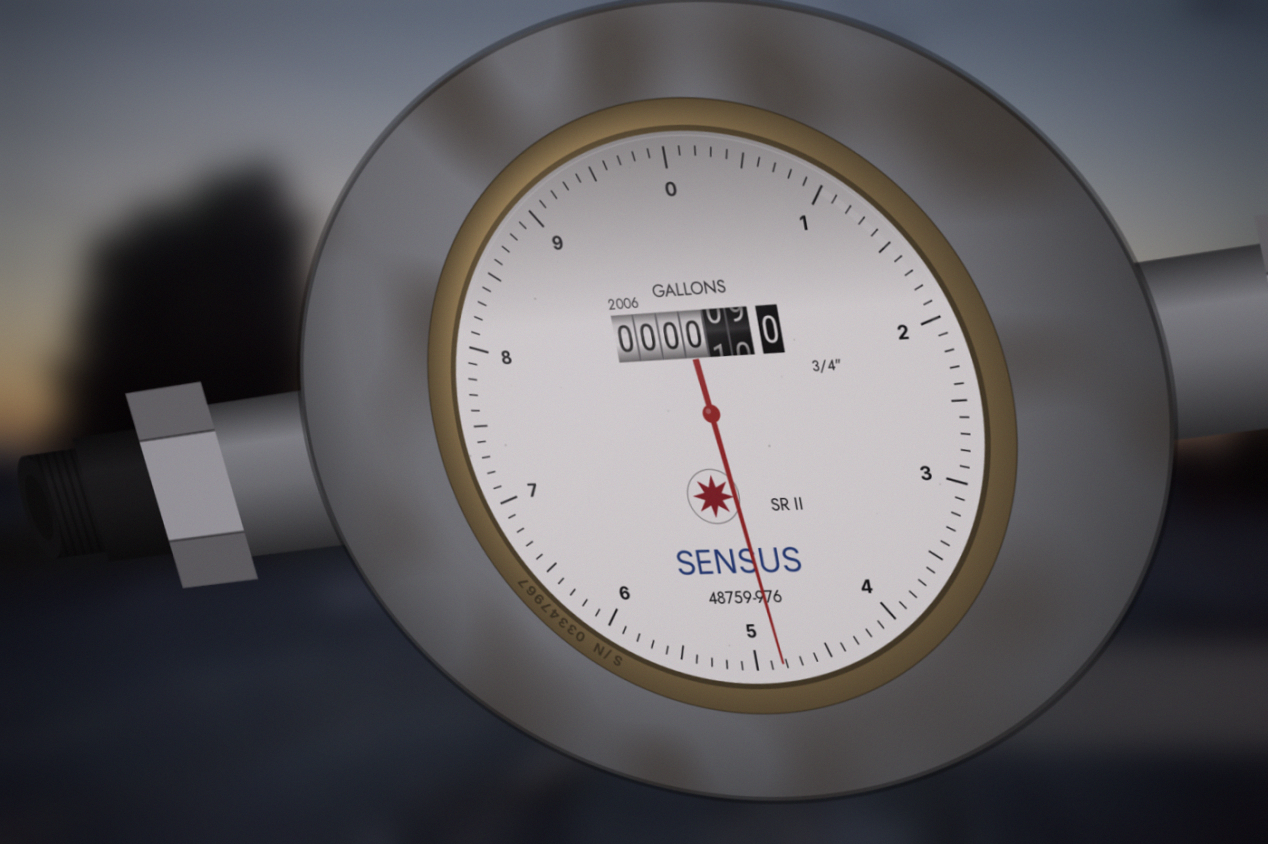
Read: 94.8 (gal)
